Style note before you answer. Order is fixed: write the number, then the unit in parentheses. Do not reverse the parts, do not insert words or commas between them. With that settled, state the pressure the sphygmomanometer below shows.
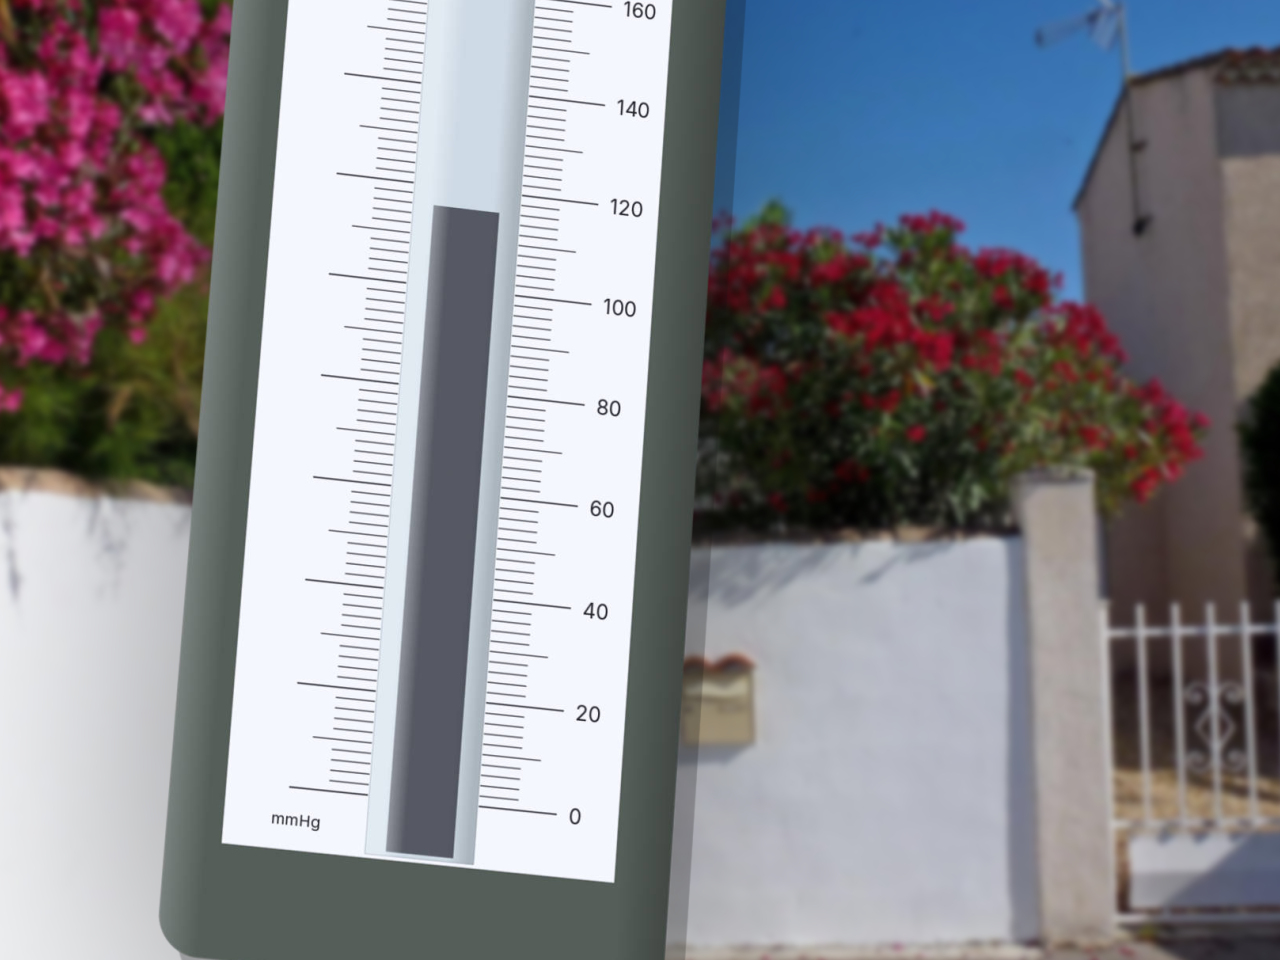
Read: 116 (mmHg)
